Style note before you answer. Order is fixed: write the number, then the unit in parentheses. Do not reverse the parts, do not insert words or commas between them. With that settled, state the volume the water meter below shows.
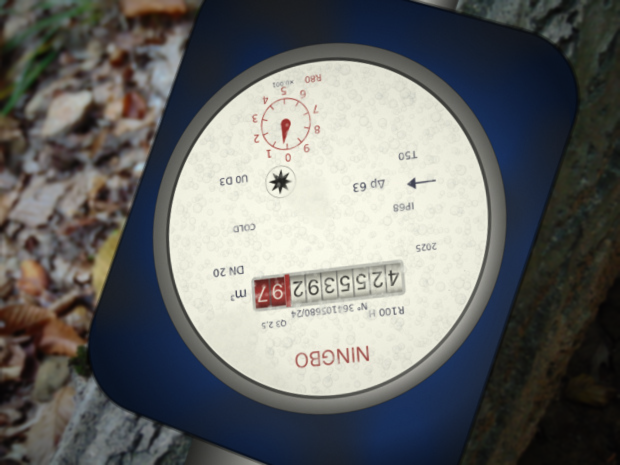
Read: 4255392.970 (m³)
